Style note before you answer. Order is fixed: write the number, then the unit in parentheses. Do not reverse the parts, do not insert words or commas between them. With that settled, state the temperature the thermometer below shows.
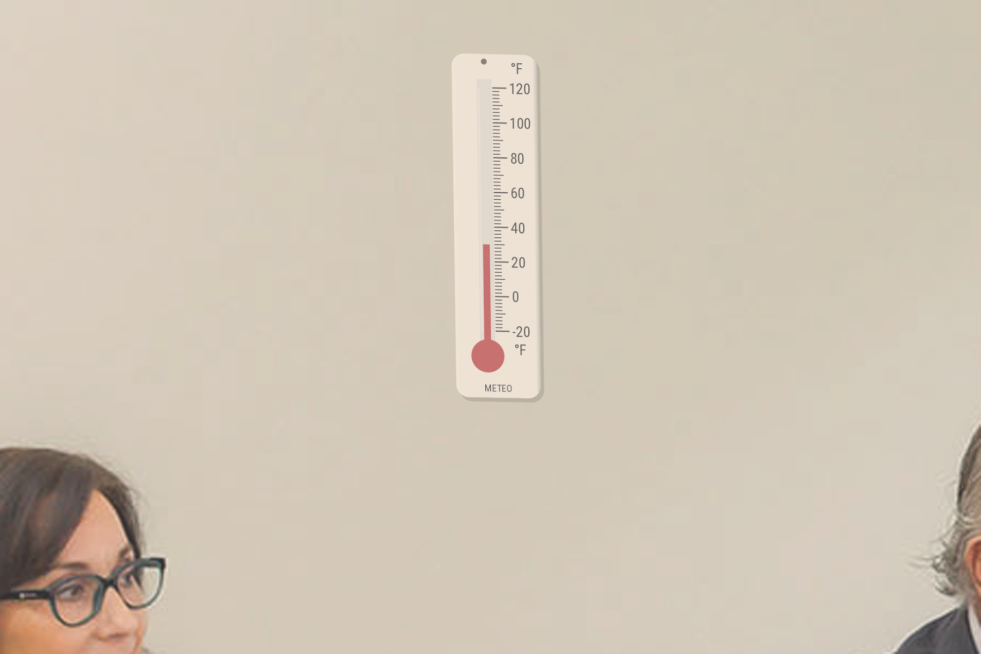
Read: 30 (°F)
